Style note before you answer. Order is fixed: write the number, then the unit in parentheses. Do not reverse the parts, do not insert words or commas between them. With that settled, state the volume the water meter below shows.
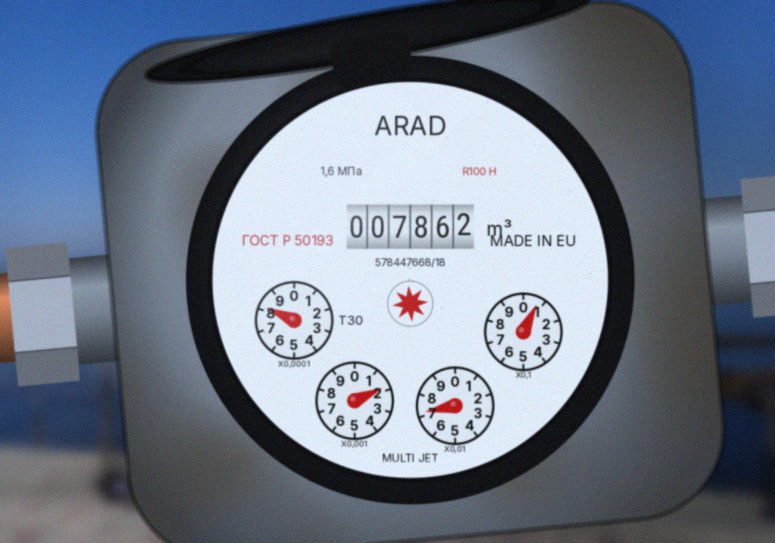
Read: 7862.0718 (m³)
